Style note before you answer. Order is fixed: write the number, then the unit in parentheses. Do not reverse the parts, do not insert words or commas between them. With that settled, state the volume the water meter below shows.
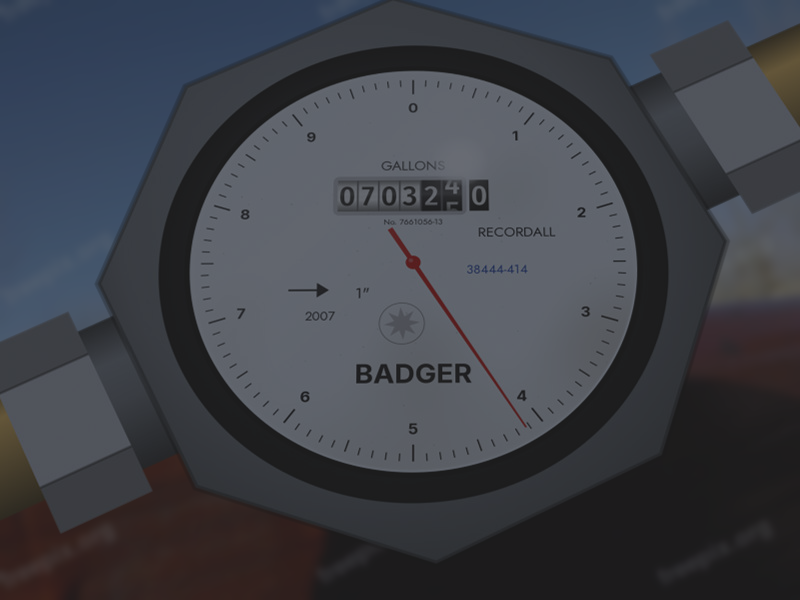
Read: 703244.1 (gal)
